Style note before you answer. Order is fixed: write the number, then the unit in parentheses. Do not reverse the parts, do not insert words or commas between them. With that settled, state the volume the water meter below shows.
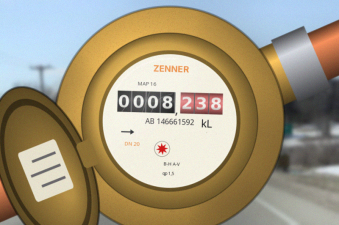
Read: 8.238 (kL)
